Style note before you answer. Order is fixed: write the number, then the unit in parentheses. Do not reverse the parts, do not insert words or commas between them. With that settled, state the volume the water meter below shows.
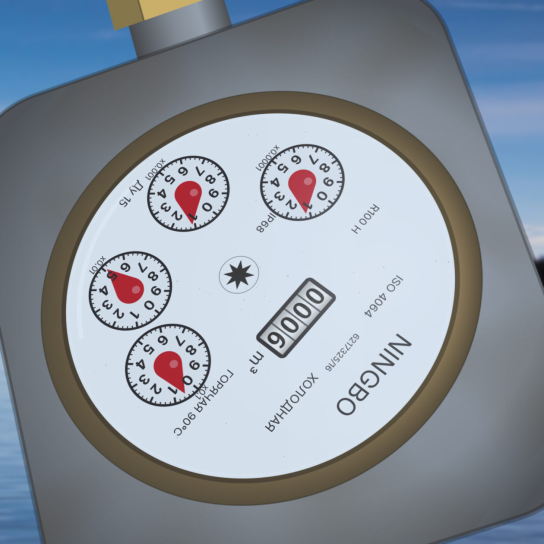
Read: 6.0511 (m³)
